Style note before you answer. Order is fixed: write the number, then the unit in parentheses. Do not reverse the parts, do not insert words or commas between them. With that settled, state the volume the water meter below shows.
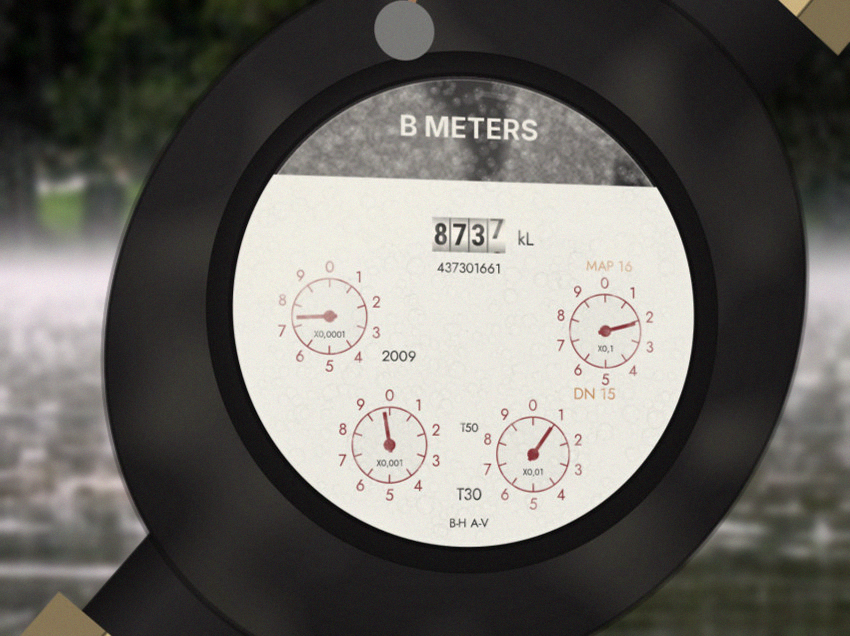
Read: 8737.2097 (kL)
